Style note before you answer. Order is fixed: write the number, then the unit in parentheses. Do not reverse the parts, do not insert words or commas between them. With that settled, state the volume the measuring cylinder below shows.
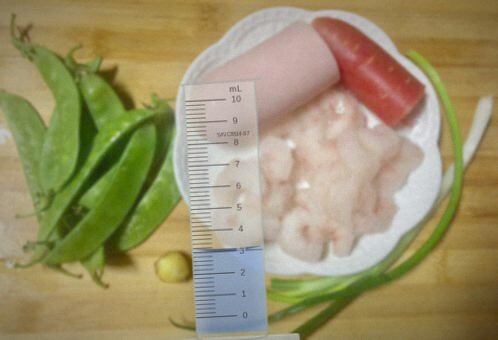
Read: 3 (mL)
